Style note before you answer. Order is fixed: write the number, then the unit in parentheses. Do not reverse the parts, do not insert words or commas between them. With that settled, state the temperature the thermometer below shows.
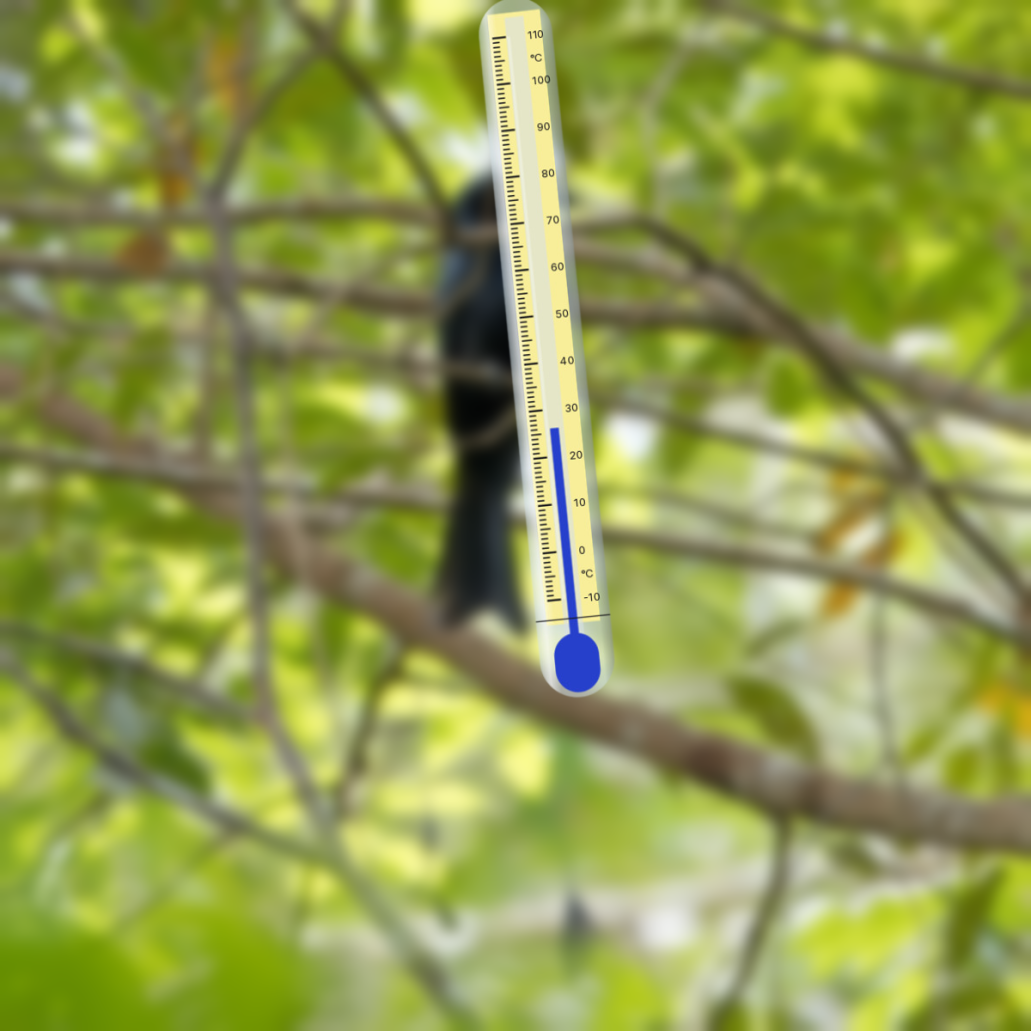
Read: 26 (°C)
